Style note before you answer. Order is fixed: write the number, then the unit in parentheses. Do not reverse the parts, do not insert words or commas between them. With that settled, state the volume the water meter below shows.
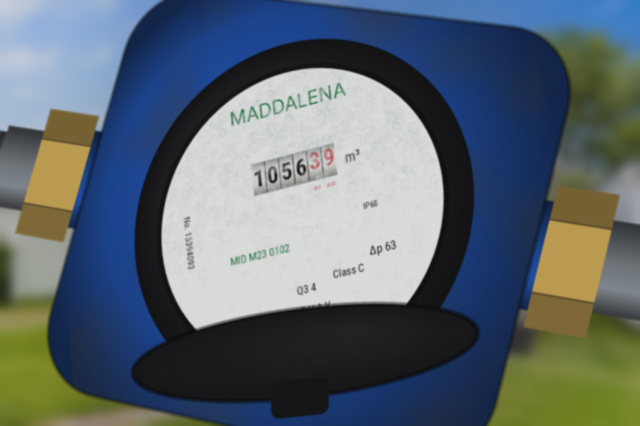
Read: 1056.39 (m³)
